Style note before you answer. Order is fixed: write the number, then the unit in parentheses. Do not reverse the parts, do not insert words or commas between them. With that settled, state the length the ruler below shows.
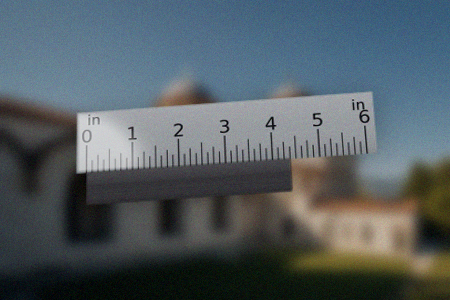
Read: 4.375 (in)
